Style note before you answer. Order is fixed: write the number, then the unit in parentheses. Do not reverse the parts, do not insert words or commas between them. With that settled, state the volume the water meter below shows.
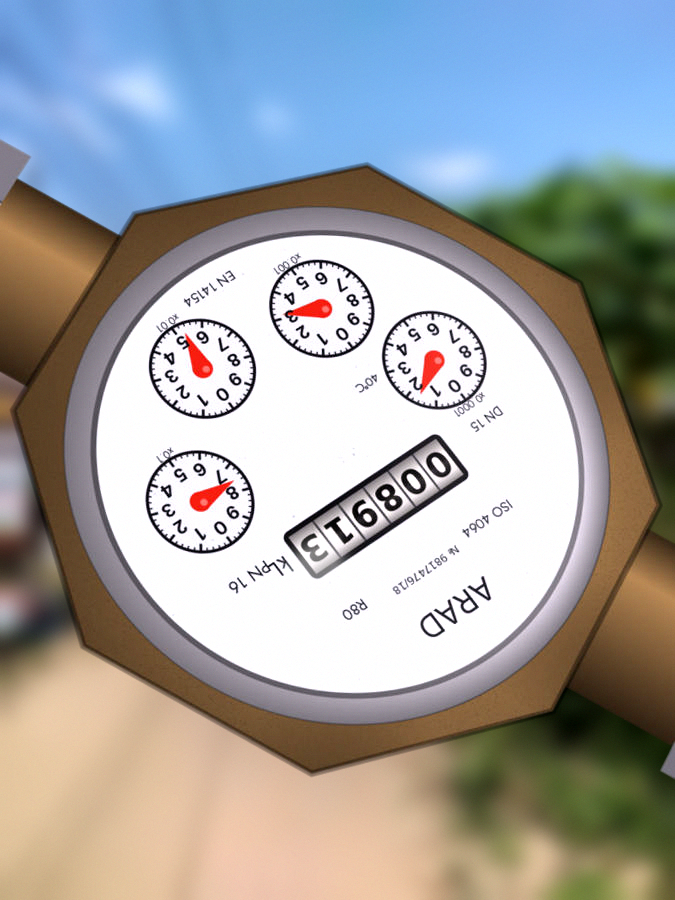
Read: 8913.7531 (kL)
